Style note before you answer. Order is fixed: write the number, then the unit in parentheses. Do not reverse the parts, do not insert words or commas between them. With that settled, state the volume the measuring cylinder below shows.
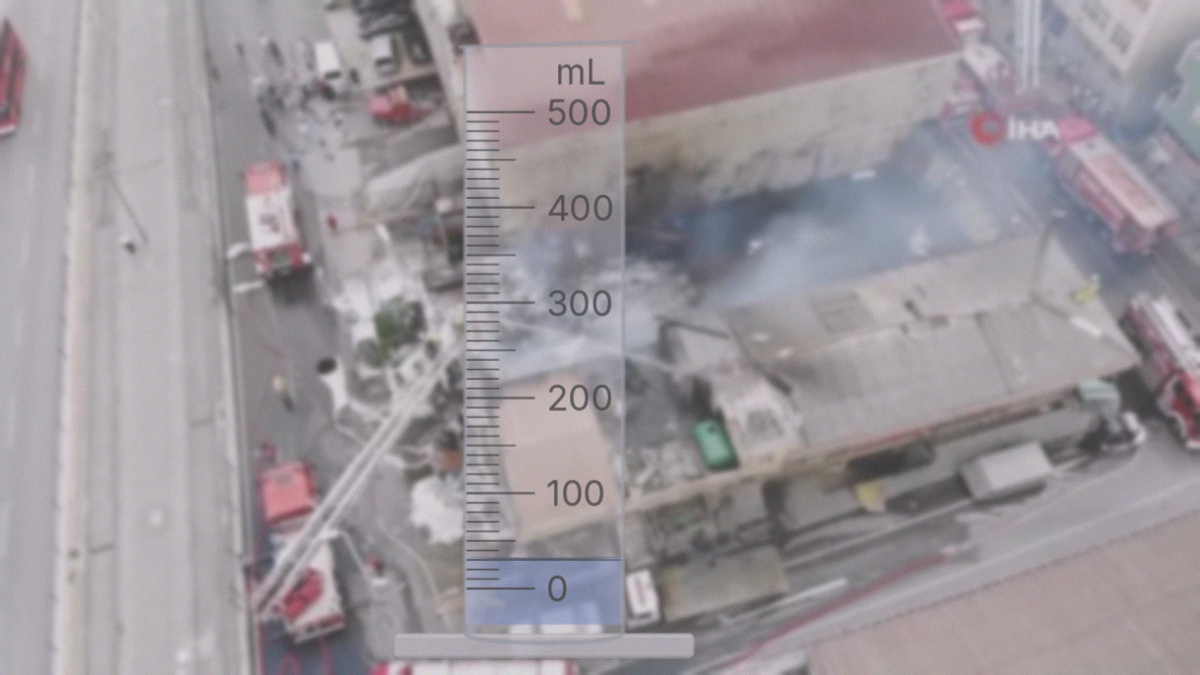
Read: 30 (mL)
